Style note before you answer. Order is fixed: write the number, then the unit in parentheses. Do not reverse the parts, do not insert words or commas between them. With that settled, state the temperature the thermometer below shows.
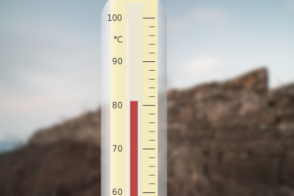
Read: 81 (°C)
